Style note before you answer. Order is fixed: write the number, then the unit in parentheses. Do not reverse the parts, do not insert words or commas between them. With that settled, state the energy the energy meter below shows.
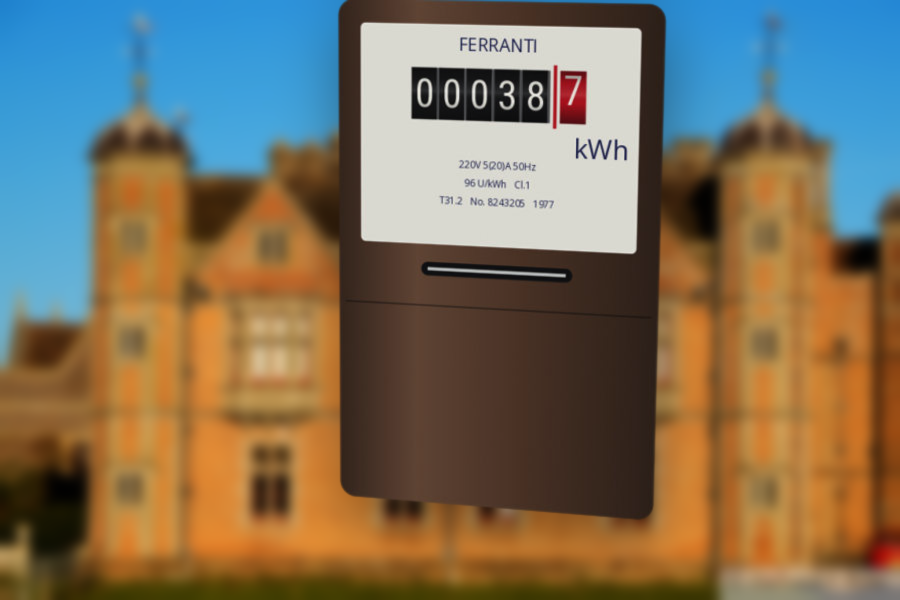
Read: 38.7 (kWh)
